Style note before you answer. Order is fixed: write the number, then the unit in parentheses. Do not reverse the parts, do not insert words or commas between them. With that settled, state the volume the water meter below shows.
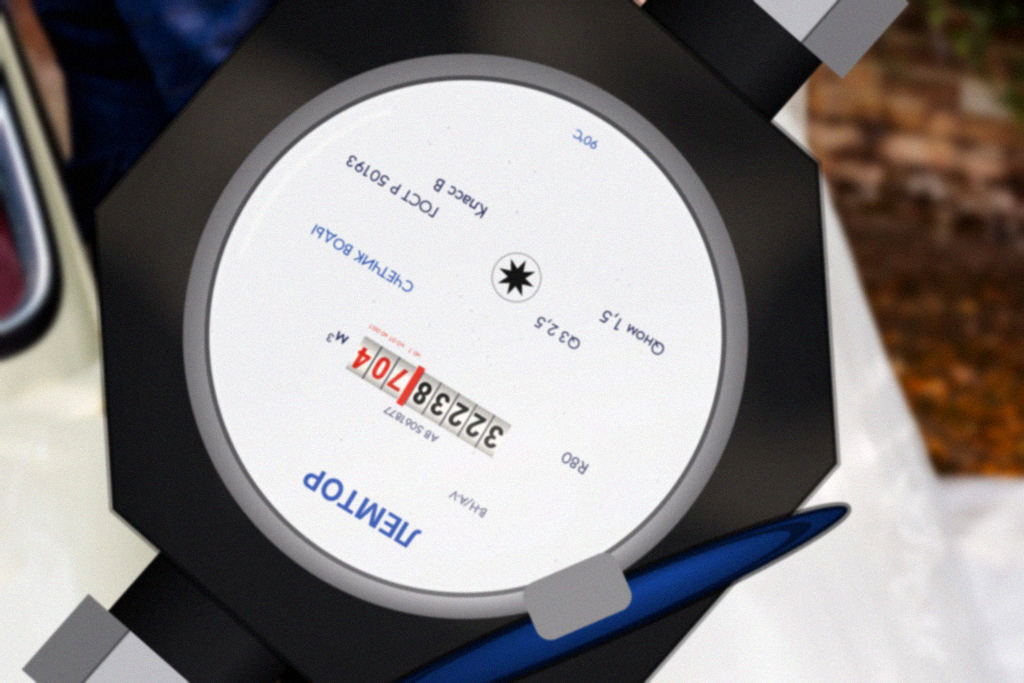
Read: 32238.704 (m³)
